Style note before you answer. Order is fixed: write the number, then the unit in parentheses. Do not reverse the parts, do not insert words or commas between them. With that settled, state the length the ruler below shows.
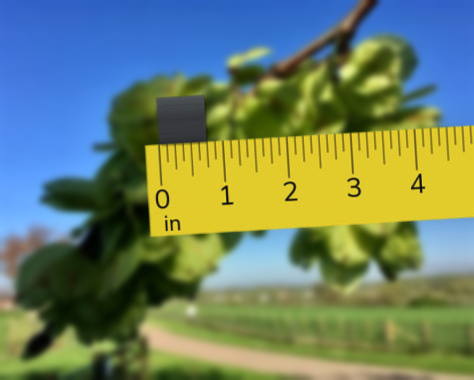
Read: 0.75 (in)
